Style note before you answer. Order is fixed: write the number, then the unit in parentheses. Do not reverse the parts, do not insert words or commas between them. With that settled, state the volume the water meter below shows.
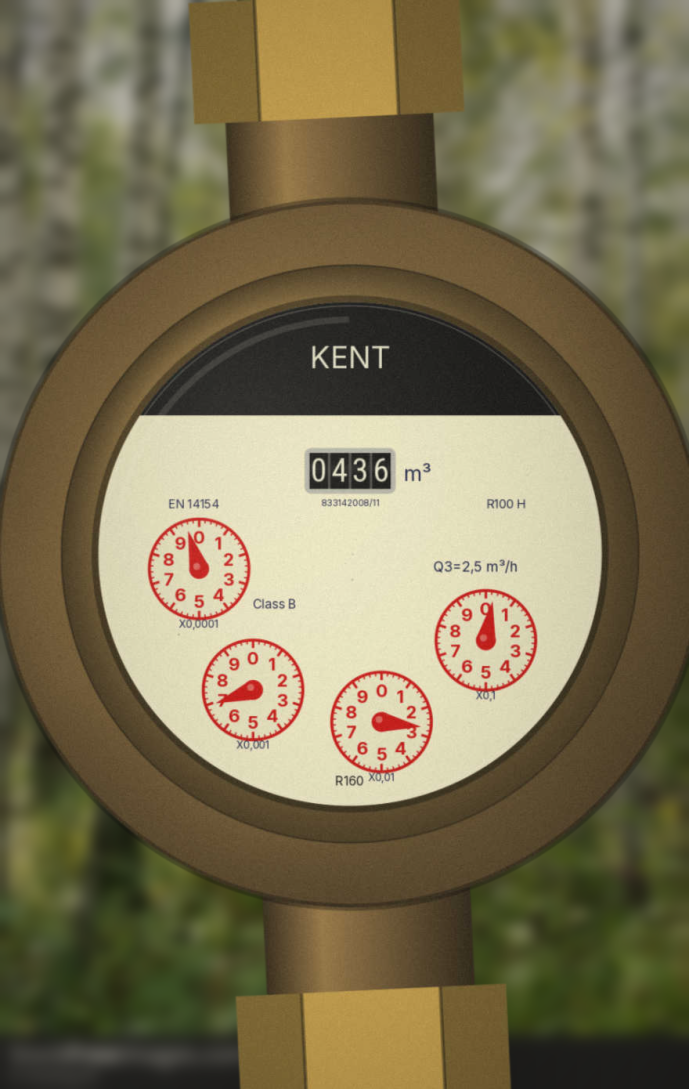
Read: 436.0269 (m³)
